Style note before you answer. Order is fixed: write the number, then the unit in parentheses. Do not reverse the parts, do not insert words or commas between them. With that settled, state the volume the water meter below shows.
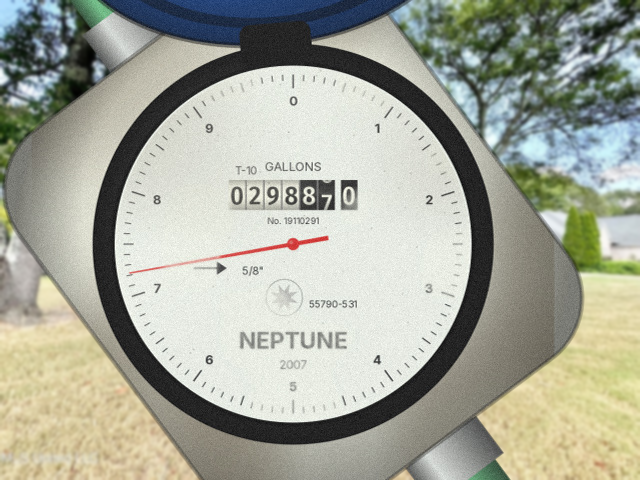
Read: 298867.2 (gal)
